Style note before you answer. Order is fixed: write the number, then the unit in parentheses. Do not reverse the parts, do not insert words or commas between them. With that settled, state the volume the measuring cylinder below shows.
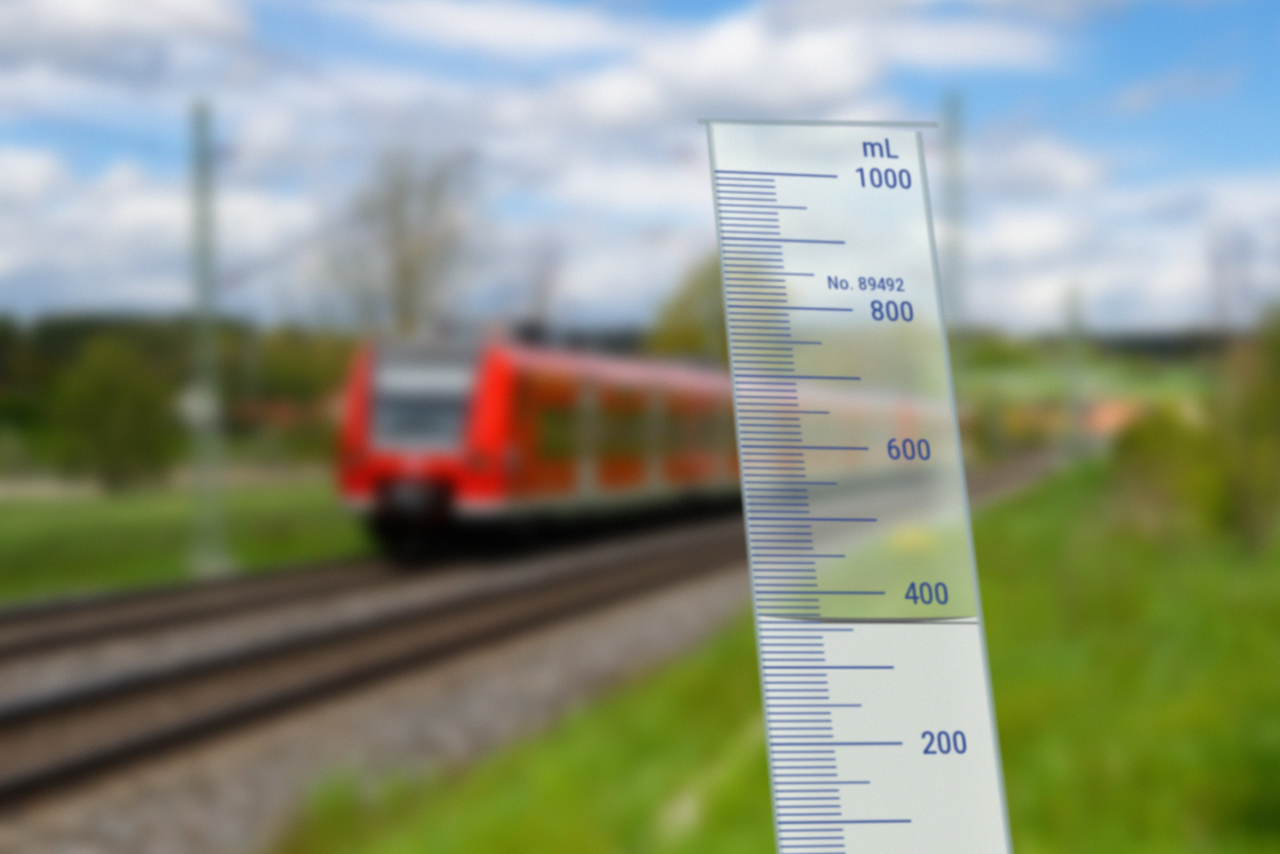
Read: 360 (mL)
